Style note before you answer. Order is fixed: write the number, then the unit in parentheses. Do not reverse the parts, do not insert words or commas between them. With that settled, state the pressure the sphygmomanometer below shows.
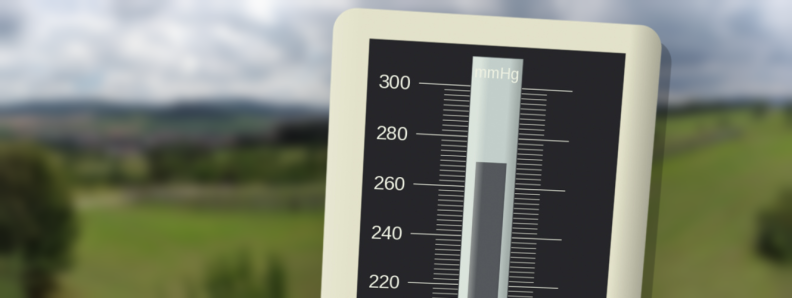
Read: 270 (mmHg)
